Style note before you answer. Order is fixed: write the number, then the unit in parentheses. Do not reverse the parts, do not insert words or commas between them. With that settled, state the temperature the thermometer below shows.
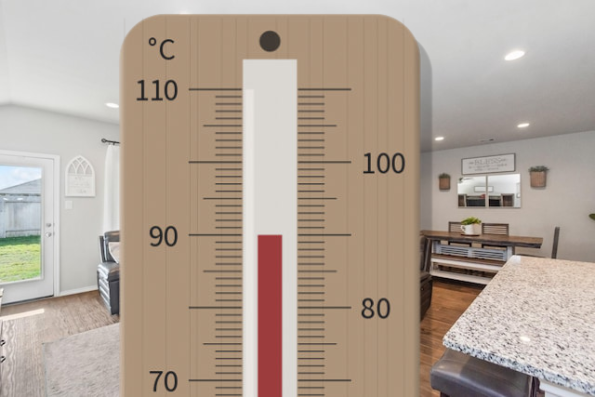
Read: 90 (°C)
